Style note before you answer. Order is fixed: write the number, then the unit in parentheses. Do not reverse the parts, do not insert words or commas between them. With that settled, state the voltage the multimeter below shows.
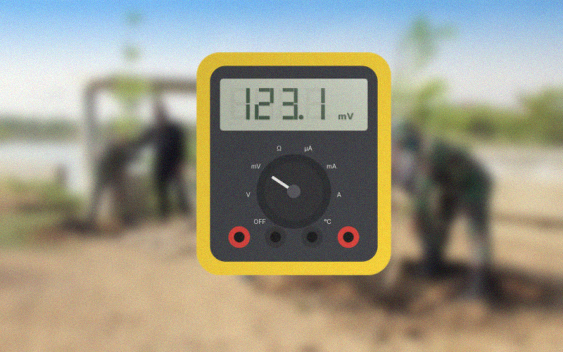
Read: 123.1 (mV)
